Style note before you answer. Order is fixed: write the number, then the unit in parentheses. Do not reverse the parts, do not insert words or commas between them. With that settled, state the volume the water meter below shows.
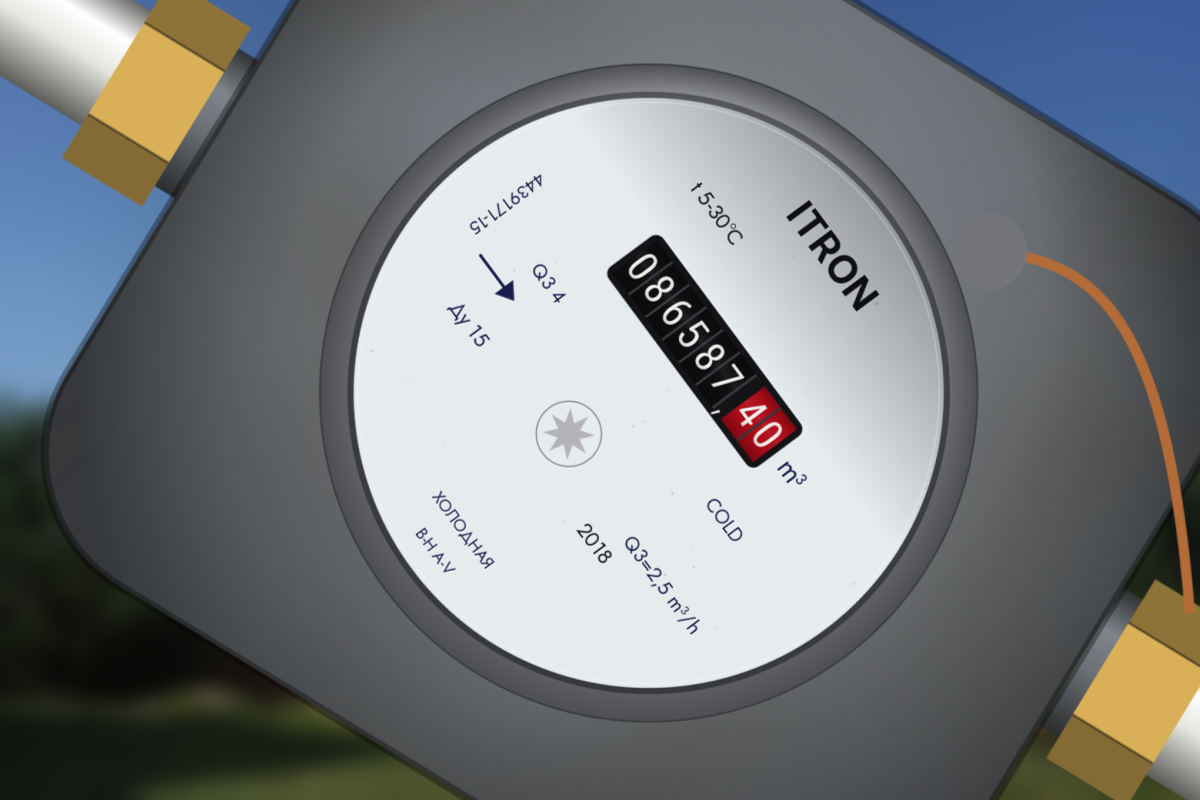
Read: 86587.40 (m³)
